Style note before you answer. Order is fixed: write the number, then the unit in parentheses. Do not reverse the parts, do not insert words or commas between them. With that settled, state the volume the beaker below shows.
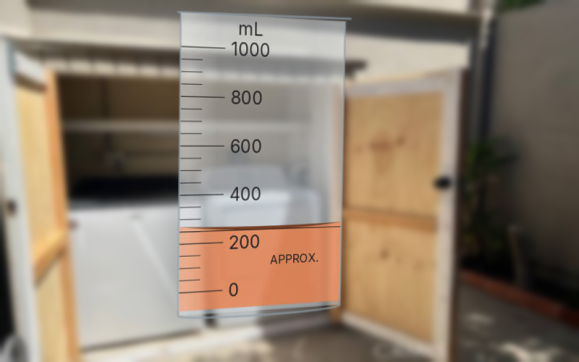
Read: 250 (mL)
